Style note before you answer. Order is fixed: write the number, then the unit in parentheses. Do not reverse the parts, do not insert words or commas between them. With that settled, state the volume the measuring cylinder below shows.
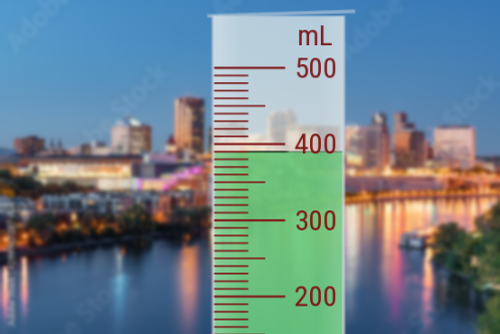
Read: 390 (mL)
